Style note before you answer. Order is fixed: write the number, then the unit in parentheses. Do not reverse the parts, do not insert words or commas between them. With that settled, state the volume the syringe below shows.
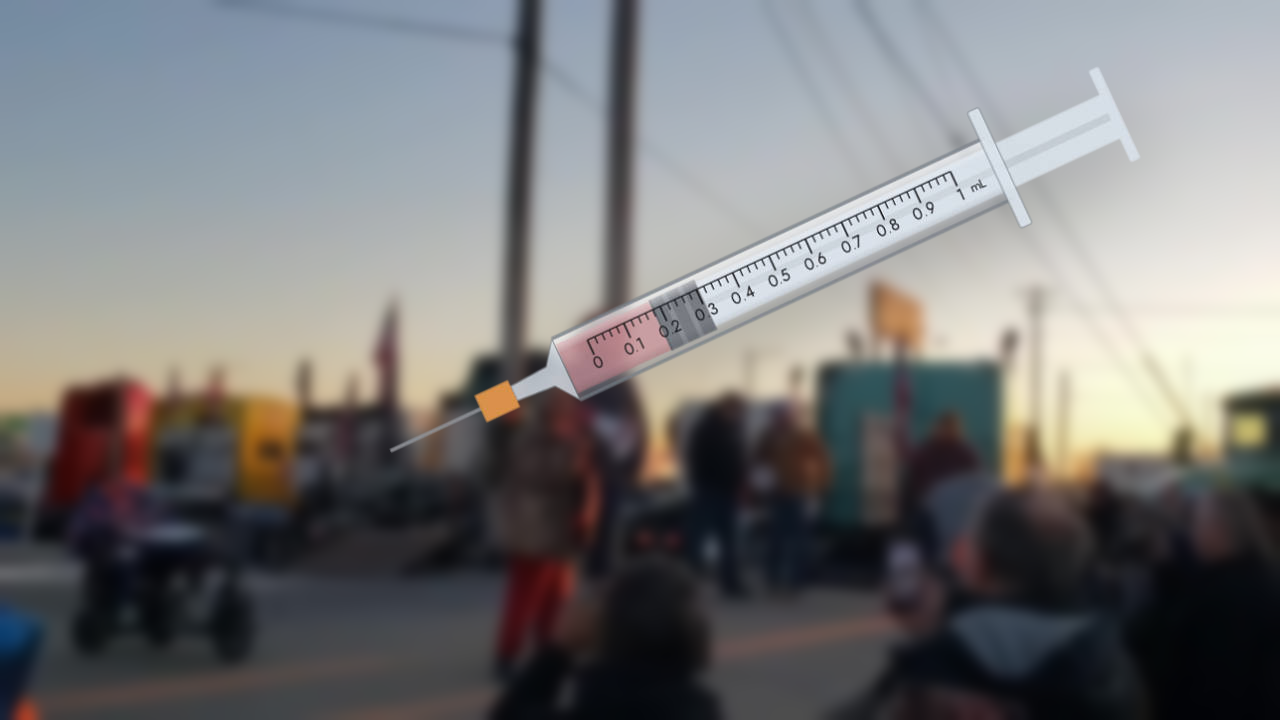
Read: 0.18 (mL)
